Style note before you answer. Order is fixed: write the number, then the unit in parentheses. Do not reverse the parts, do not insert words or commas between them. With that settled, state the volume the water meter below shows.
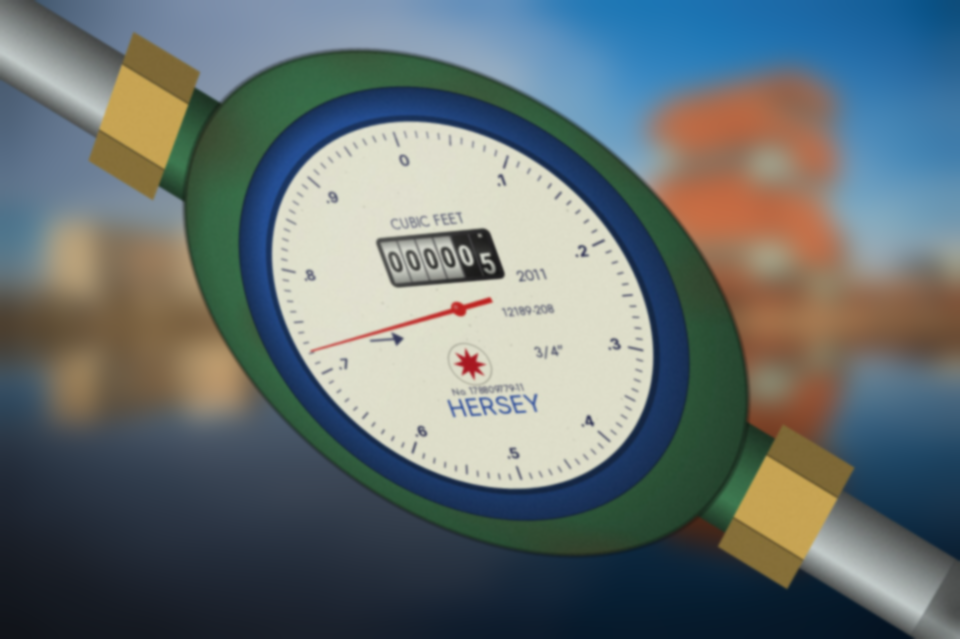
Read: 4.72 (ft³)
